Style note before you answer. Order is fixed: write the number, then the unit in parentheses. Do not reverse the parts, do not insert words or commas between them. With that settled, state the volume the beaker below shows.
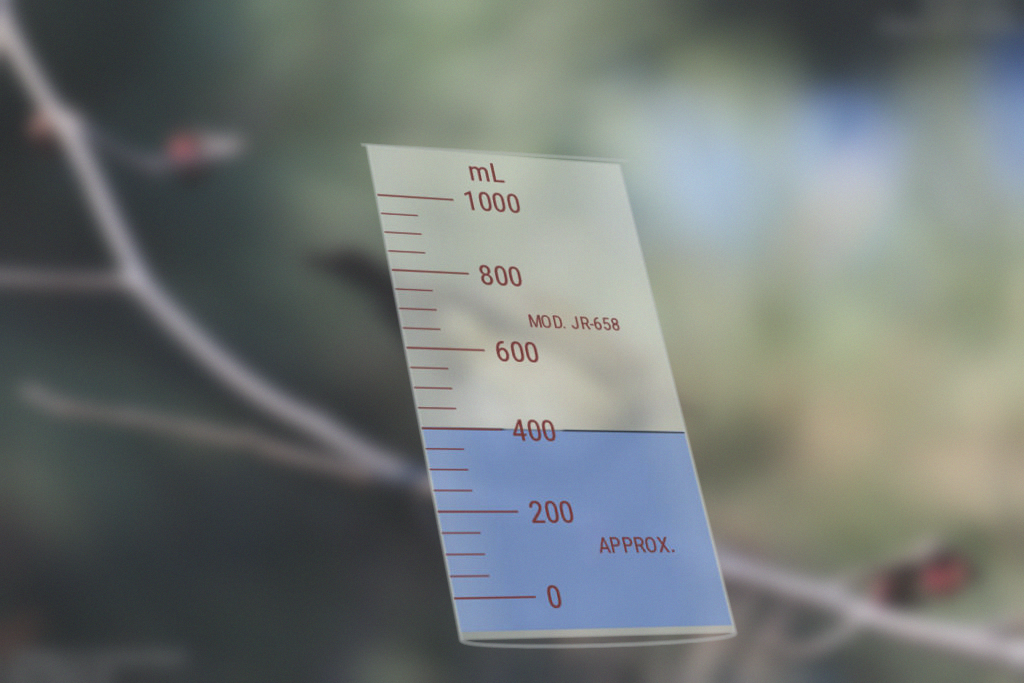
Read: 400 (mL)
